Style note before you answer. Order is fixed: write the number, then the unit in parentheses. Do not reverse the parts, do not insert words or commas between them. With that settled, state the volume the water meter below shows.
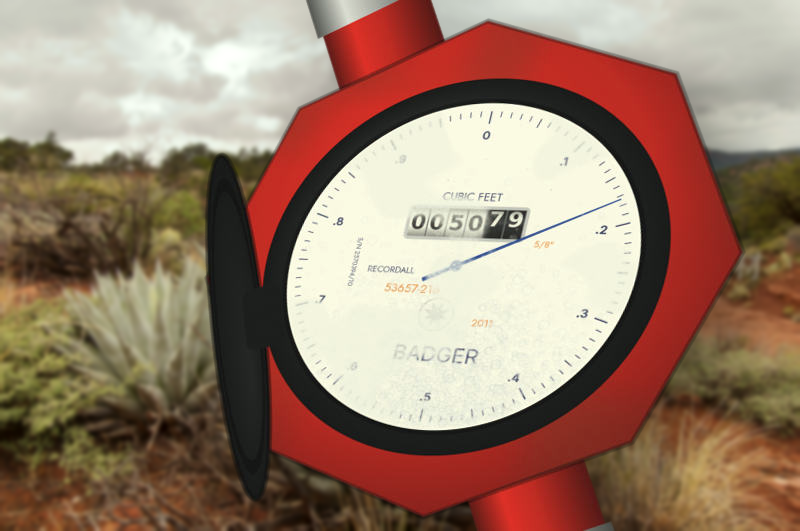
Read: 5079.17 (ft³)
